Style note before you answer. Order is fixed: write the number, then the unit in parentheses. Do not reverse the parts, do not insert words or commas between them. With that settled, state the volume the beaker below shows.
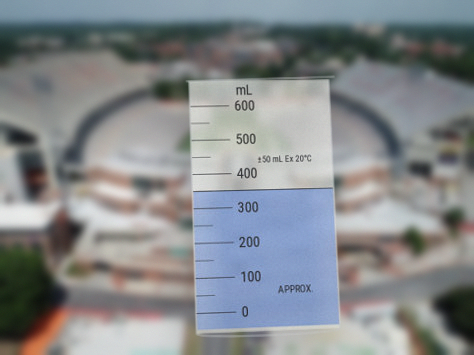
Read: 350 (mL)
